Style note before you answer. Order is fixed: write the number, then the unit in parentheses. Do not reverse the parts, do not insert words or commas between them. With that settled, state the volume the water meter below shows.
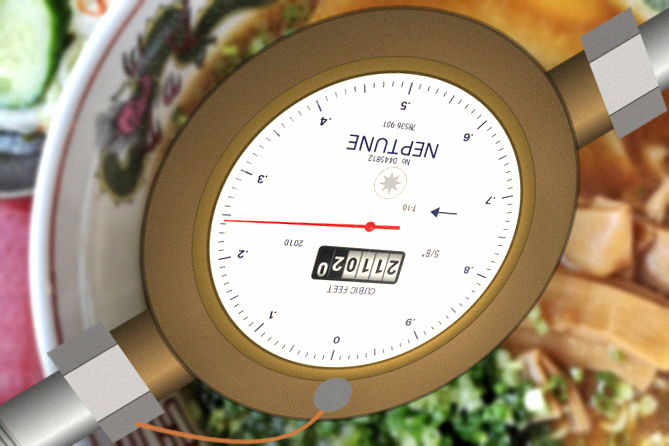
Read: 211020.24 (ft³)
